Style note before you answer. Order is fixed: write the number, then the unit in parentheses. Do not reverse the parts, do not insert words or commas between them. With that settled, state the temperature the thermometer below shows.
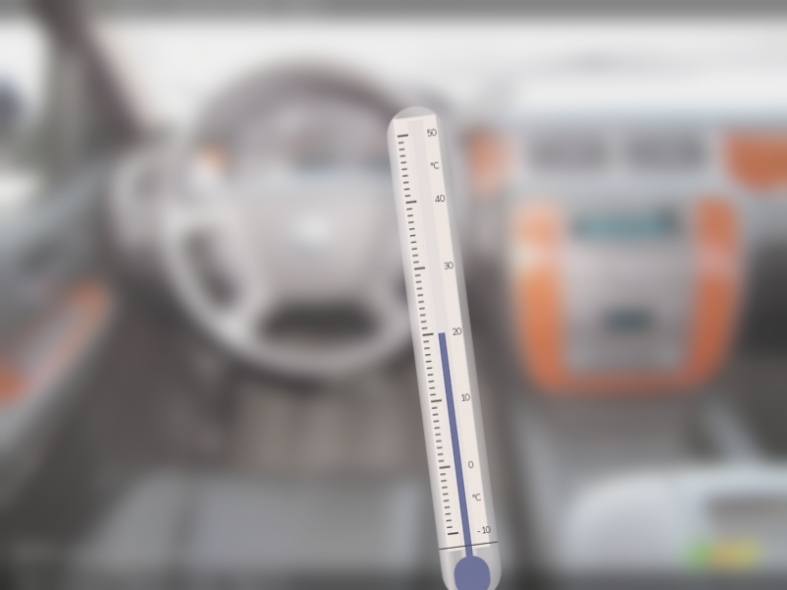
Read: 20 (°C)
